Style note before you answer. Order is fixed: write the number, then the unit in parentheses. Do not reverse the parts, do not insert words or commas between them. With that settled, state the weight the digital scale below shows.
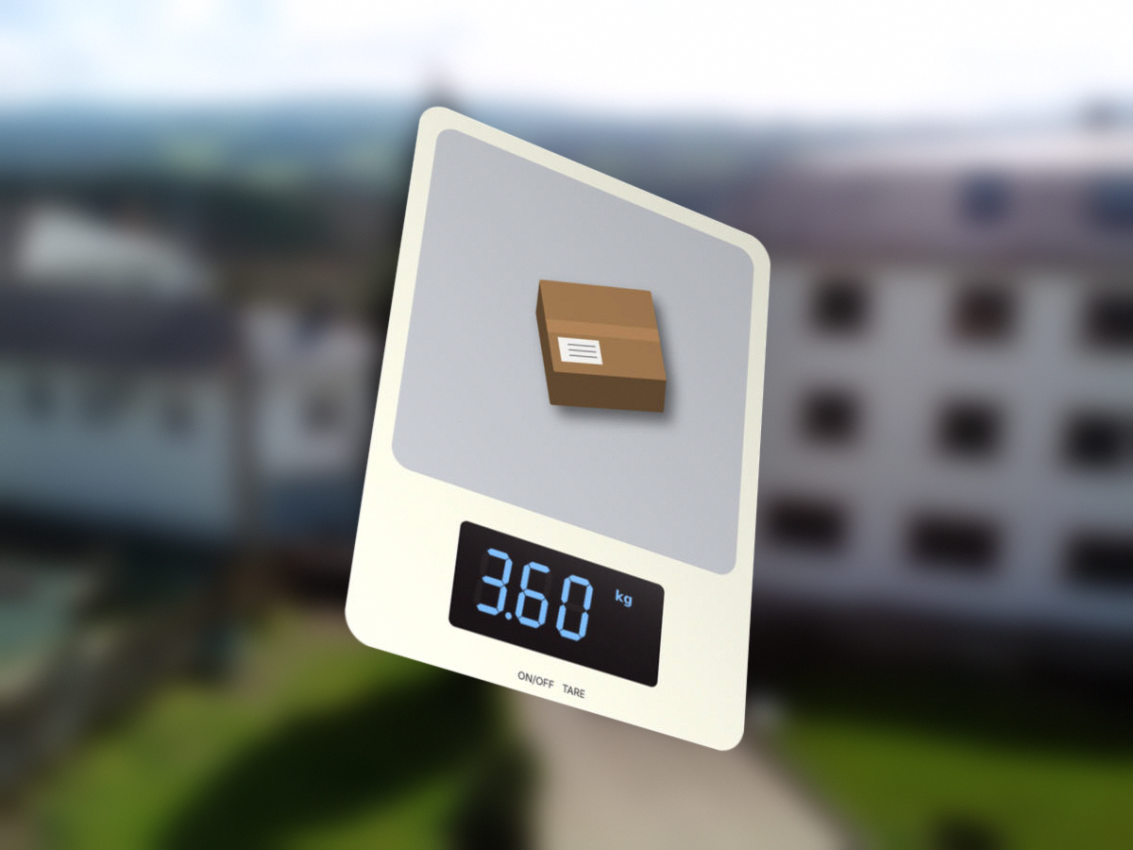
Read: 3.60 (kg)
